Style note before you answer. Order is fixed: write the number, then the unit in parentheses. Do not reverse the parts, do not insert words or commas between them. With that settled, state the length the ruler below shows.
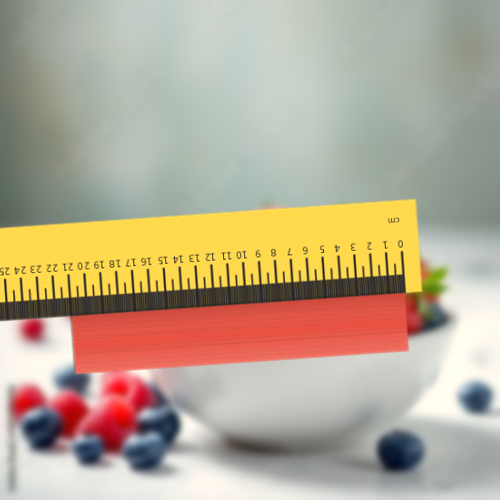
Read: 21 (cm)
